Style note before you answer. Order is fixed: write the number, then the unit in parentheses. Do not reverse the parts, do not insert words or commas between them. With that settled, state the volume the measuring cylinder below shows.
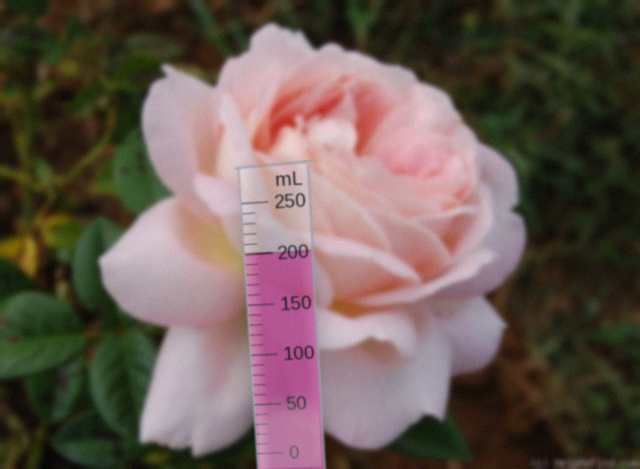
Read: 200 (mL)
